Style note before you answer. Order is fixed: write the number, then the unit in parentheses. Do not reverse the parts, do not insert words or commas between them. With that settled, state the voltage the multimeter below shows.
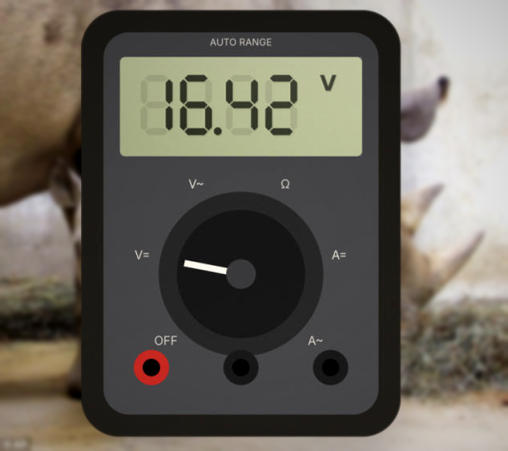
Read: 16.42 (V)
